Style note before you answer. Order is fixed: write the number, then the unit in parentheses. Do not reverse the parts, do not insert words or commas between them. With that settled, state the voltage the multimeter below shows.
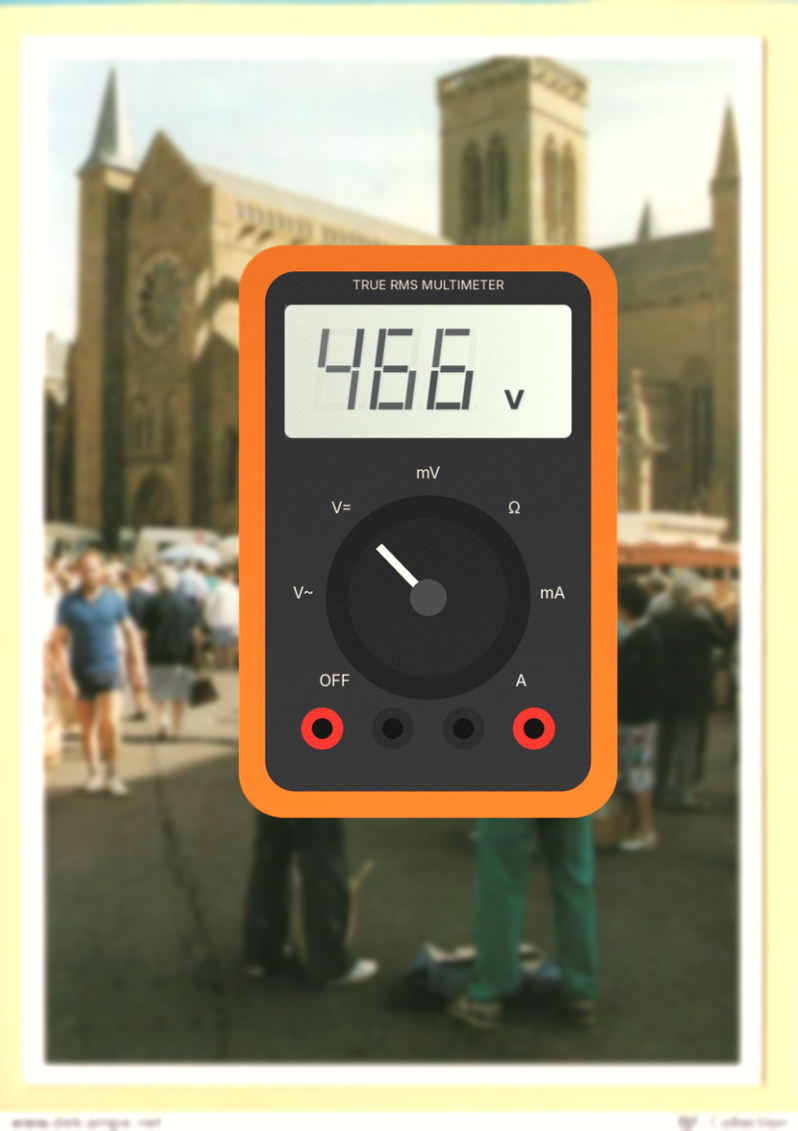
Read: 466 (V)
